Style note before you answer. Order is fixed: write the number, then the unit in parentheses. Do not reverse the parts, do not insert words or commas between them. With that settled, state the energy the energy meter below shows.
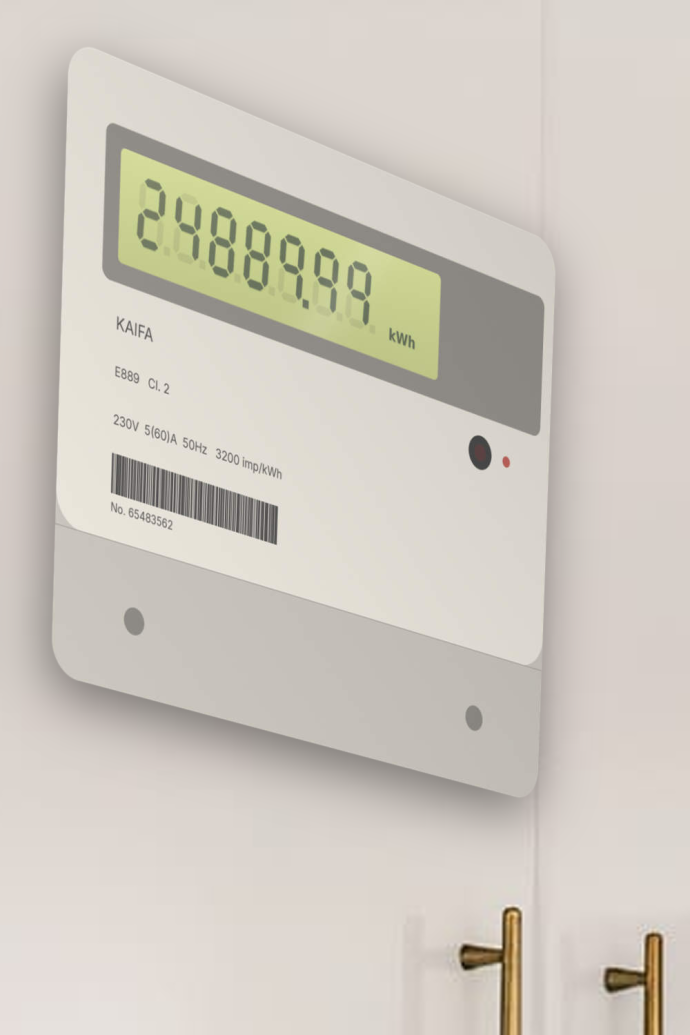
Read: 24889.99 (kWh)
